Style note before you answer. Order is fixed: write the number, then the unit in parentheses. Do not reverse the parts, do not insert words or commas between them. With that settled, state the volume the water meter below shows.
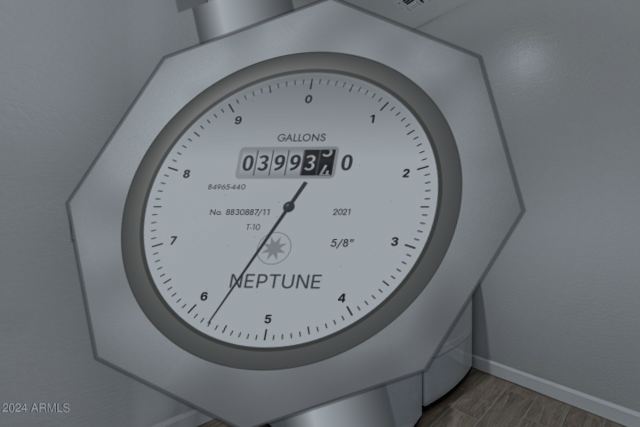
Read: 399335.7 (gal)
